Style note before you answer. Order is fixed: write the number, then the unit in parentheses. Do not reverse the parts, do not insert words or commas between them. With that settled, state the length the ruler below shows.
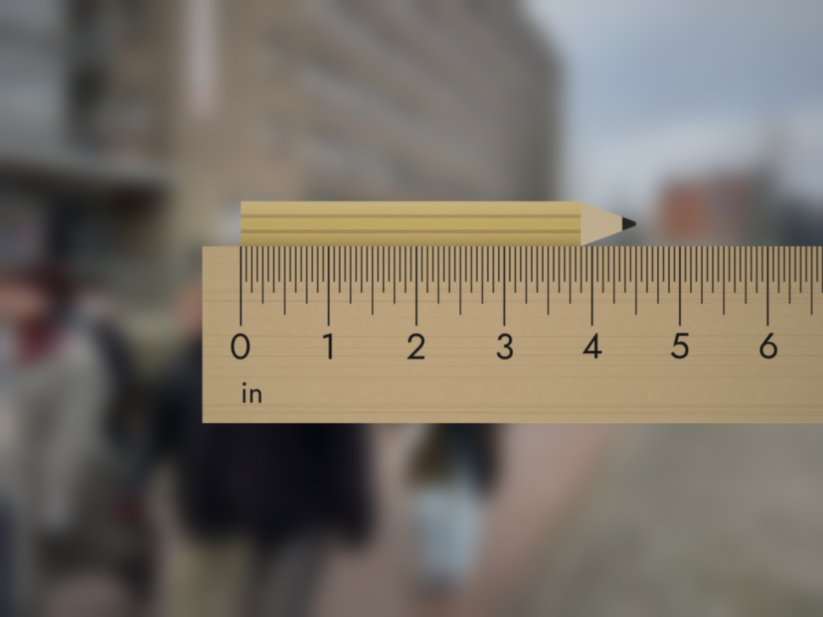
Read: 4.5 (in)
